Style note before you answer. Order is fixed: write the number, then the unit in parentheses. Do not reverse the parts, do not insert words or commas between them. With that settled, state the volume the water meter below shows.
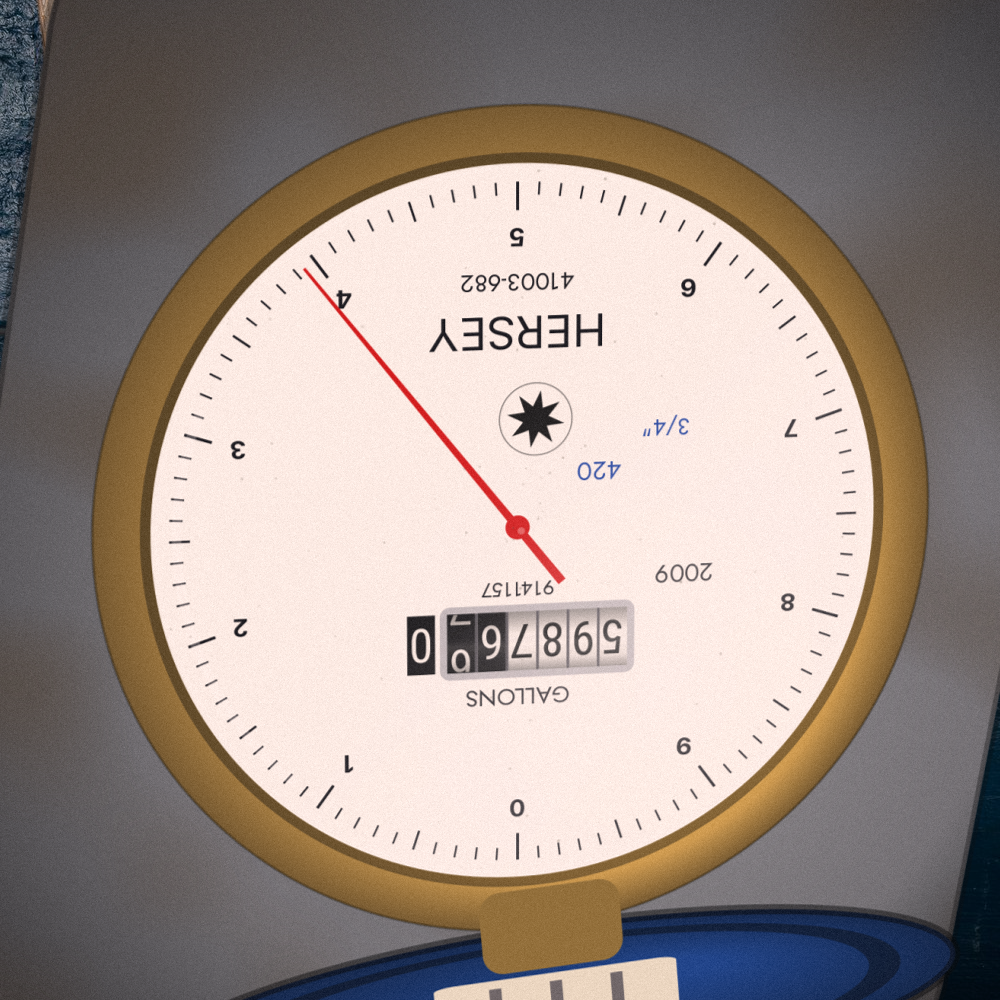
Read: 5987663.9 (gal)
